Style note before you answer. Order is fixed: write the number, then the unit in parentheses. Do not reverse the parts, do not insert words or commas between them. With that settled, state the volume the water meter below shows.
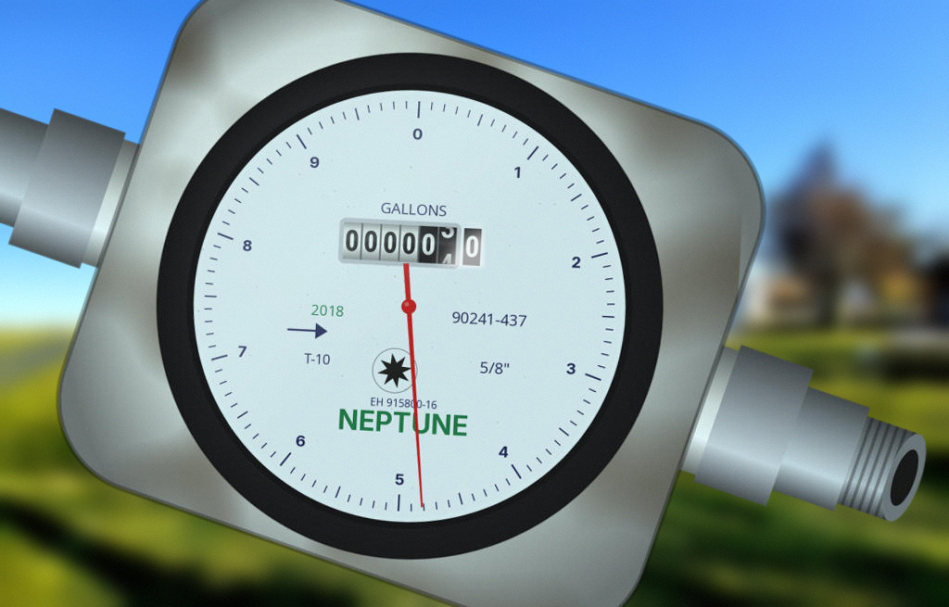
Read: 34.8 (gal)
